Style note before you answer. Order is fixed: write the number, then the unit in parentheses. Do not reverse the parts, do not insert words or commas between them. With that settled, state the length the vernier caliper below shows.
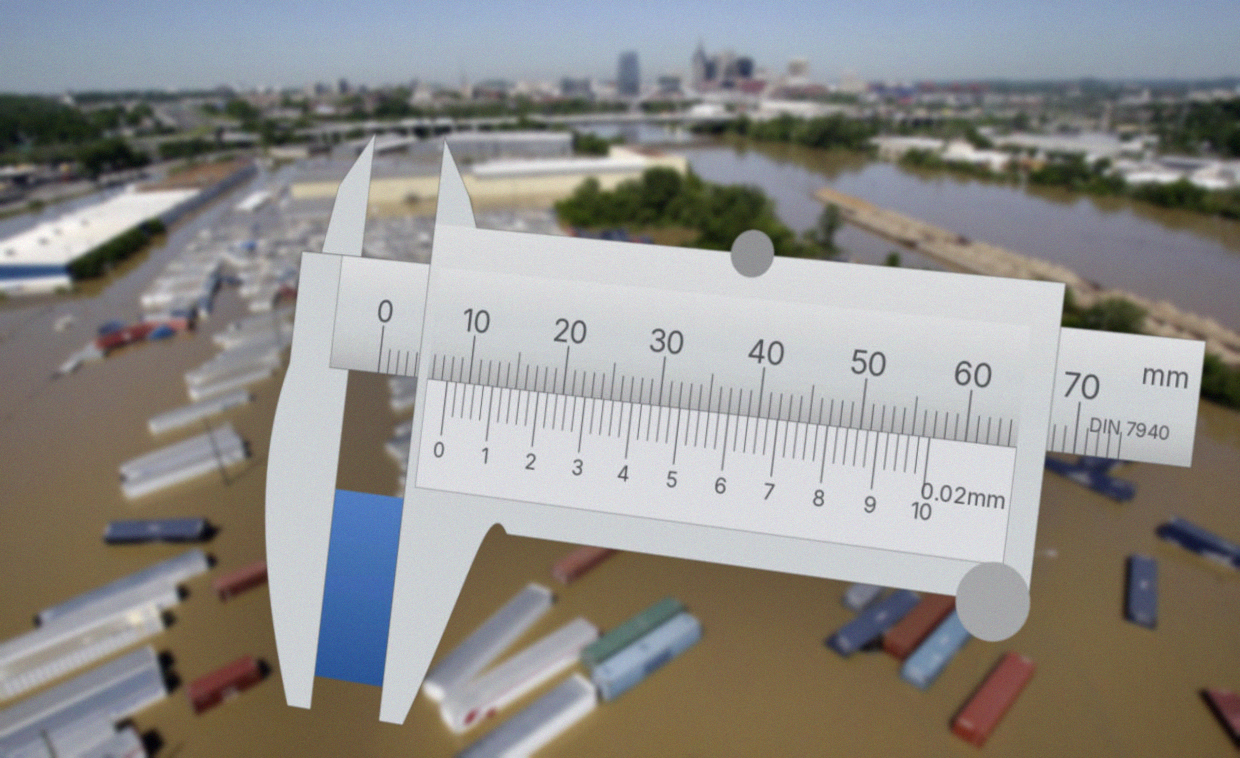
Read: 7.6 (mm)
